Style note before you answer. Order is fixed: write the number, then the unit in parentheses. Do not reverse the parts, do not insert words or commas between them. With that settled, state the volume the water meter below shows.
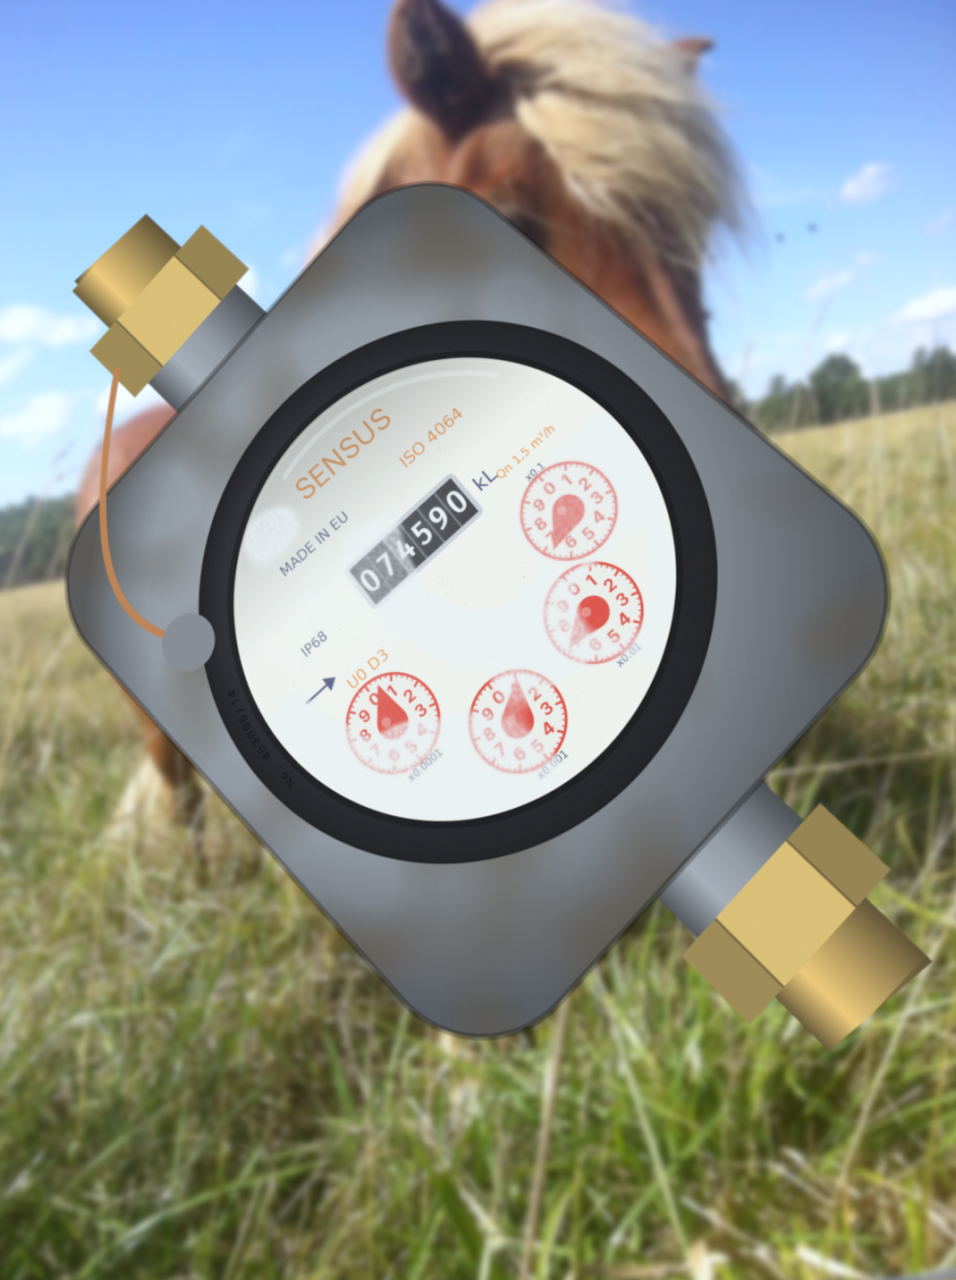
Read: 74590.6710 (kL)
